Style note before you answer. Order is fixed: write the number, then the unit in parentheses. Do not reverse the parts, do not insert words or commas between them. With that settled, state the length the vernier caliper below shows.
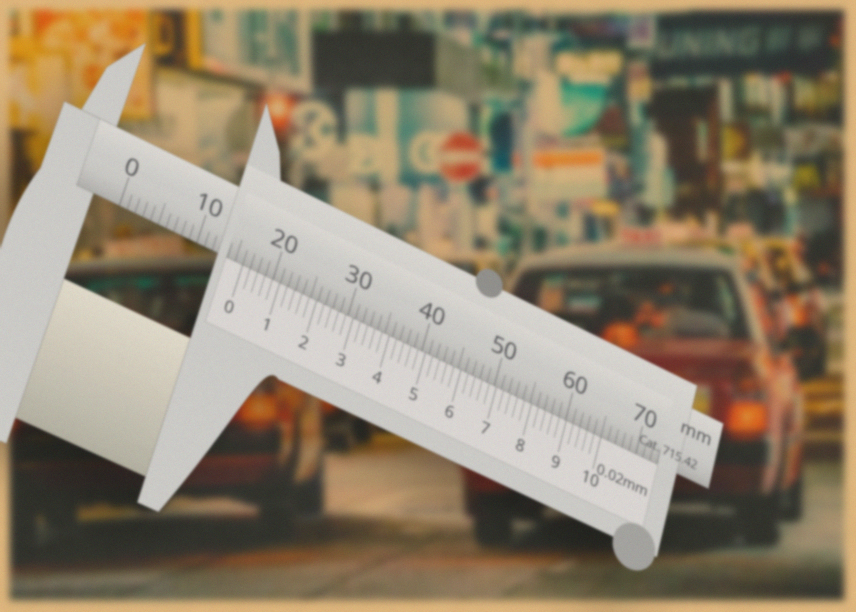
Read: 16.0 (mm)
